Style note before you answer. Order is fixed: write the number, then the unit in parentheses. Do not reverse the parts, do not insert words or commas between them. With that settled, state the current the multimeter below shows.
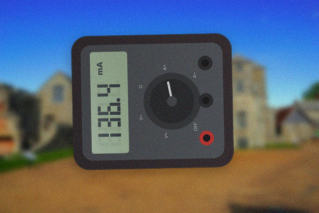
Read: 136.4 (mA)
